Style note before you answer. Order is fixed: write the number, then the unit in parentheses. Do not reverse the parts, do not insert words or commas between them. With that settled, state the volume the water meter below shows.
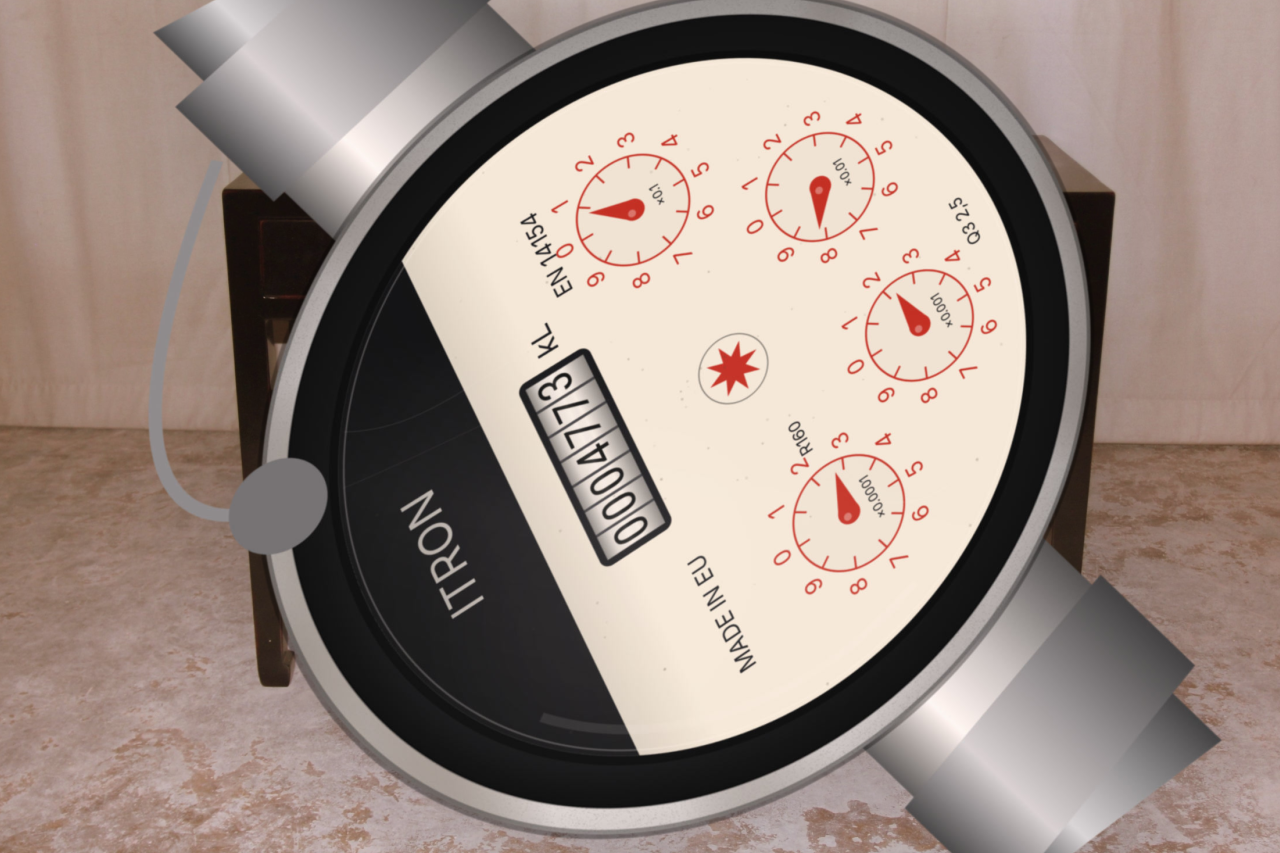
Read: 4773.0822 (kL)
